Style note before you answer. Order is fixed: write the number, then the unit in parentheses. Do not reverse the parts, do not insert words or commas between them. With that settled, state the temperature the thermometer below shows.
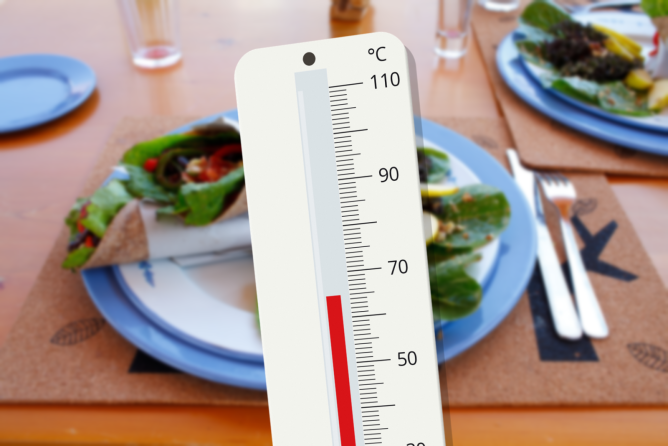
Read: 65 (°C)
